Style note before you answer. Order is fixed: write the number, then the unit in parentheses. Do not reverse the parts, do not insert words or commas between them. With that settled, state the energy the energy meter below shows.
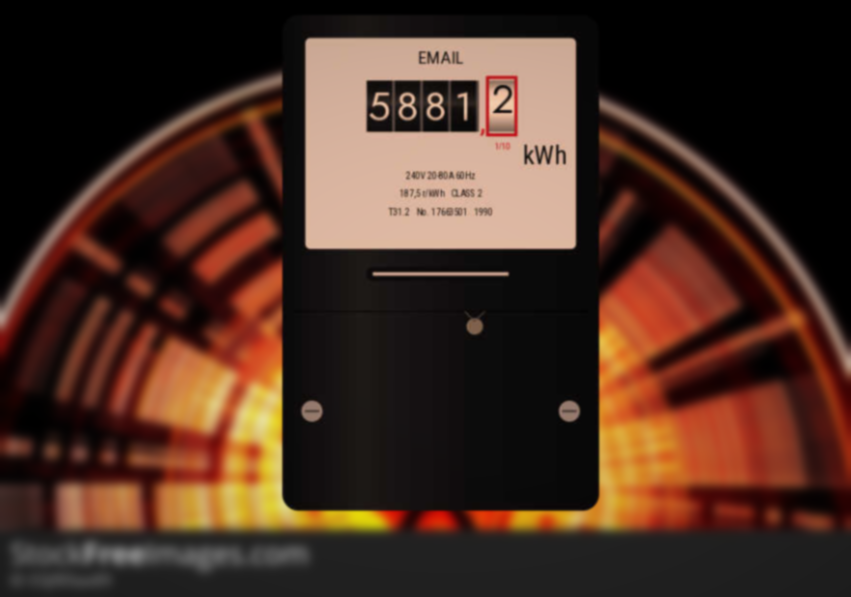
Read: 5881.2 (kWh)
